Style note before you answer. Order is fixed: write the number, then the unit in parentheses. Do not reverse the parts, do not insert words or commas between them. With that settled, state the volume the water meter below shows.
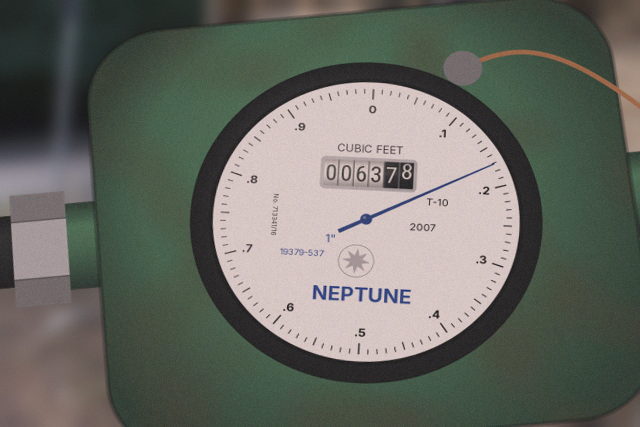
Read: 6378.17 (ft³)
